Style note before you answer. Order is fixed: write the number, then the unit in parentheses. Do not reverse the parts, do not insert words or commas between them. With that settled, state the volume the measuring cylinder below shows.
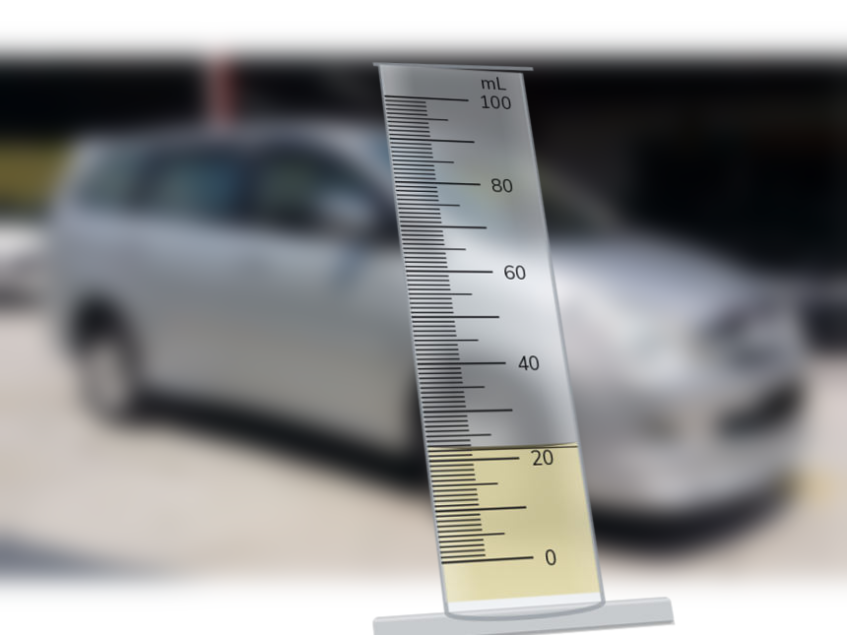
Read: 22 (mL)
